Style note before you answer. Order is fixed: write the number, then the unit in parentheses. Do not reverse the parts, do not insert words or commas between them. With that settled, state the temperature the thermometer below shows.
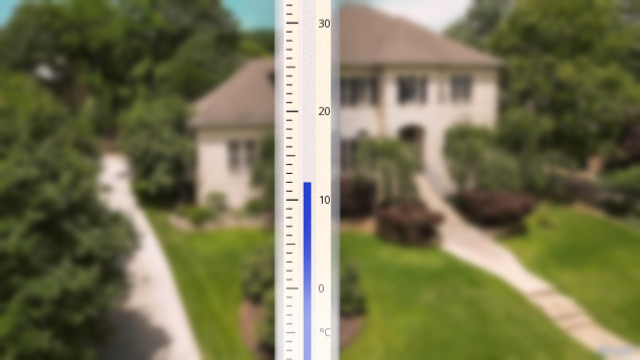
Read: 12 (°C)
